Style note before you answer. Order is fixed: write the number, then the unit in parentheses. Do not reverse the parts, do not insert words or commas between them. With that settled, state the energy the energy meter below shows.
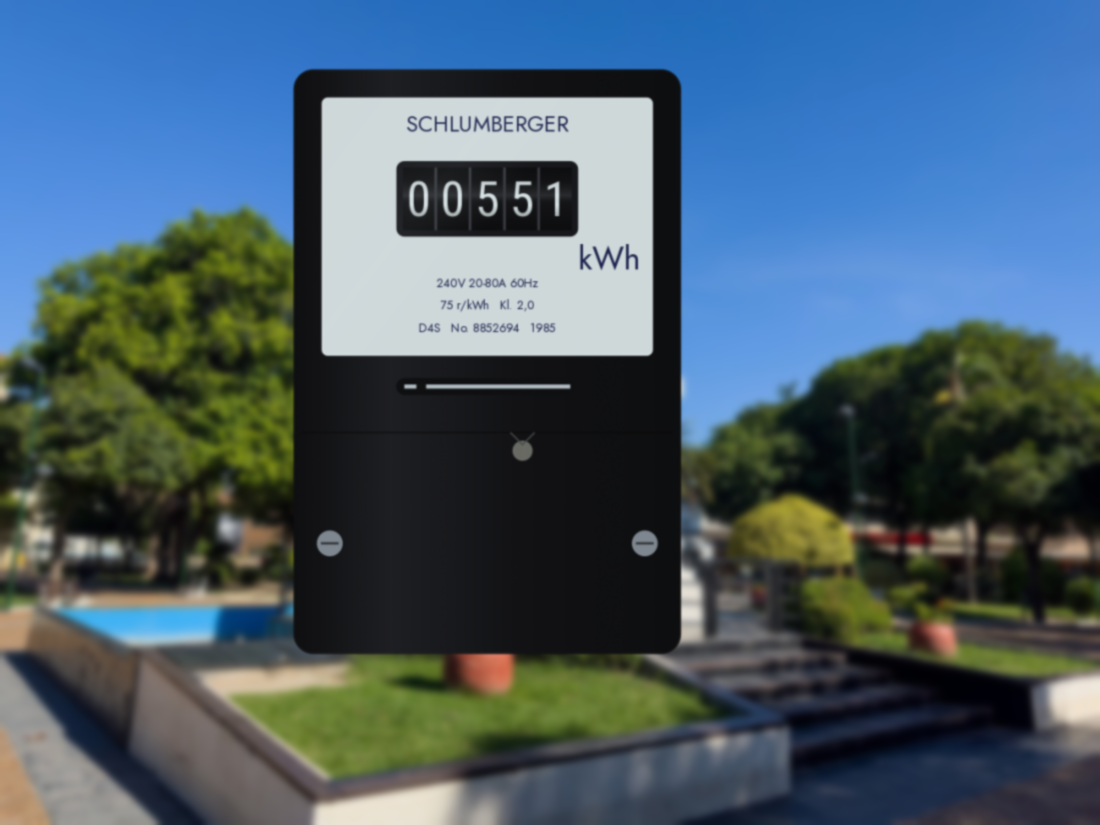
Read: 551 (kWh)
